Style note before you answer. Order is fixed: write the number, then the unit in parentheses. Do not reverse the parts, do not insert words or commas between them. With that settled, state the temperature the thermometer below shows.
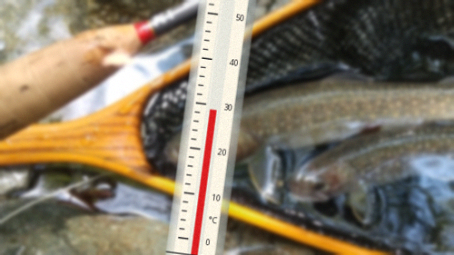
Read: 29 (°C)
